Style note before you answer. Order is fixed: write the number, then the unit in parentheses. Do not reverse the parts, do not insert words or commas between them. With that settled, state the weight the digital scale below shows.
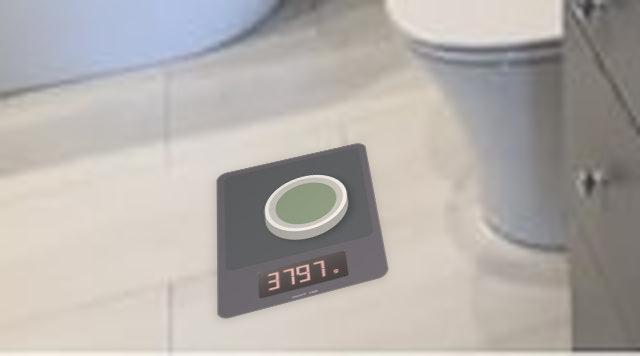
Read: 3797 (g)
